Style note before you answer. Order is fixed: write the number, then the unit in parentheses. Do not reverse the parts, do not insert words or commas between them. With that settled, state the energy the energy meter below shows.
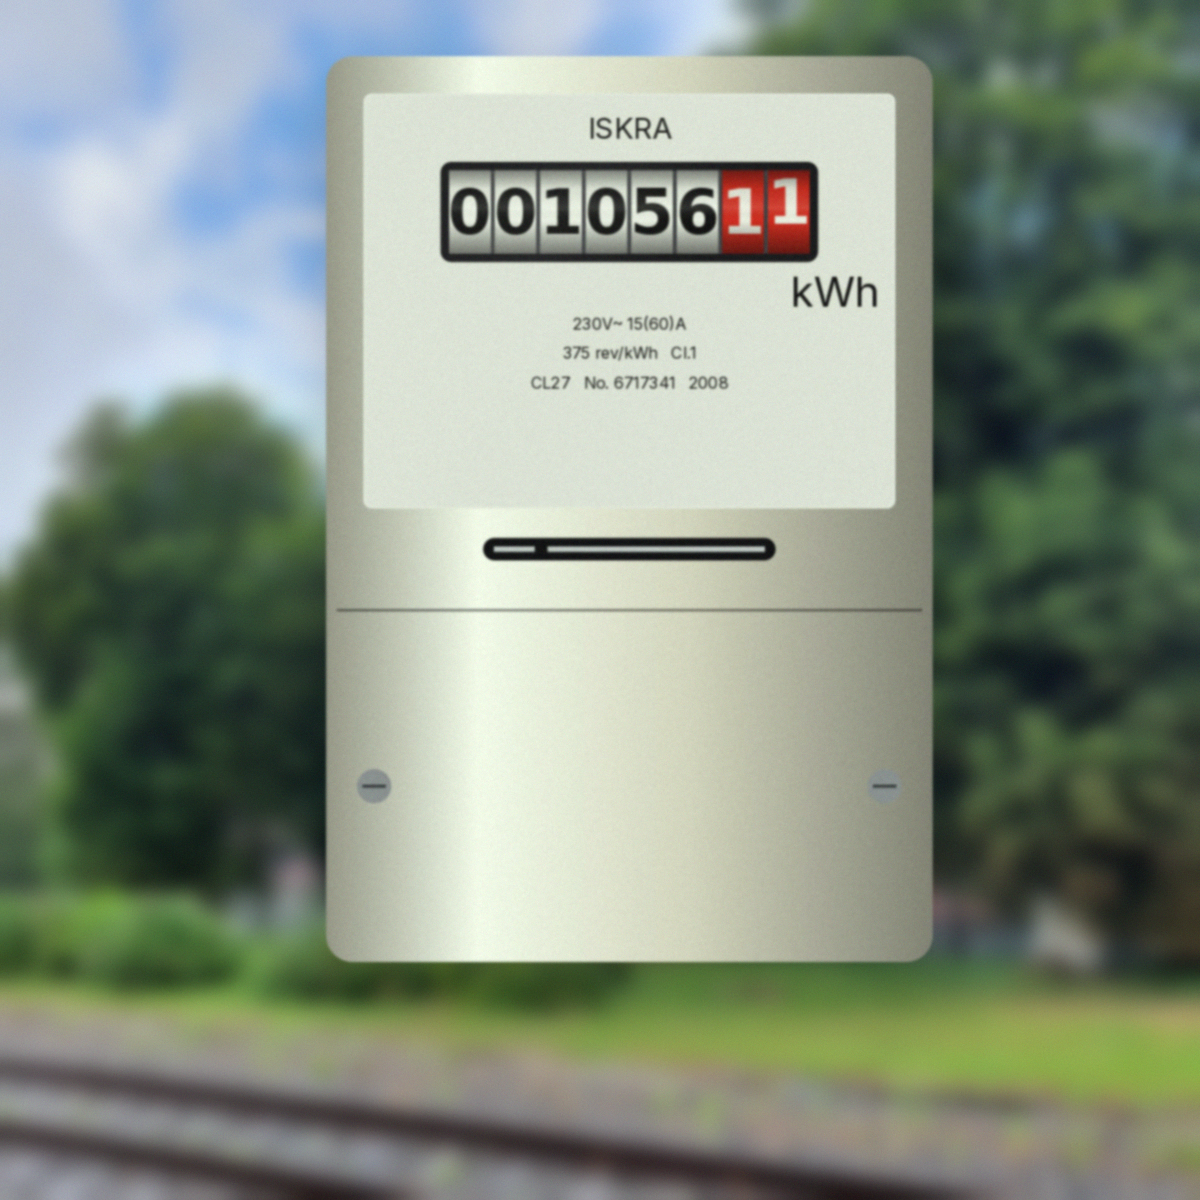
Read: 1056.11 (kWh)
